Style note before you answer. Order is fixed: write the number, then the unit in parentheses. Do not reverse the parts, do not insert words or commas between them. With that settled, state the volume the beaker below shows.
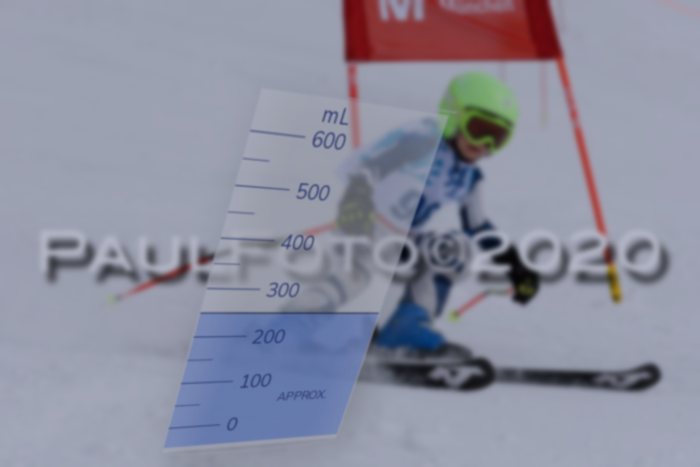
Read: 250 (mL)
